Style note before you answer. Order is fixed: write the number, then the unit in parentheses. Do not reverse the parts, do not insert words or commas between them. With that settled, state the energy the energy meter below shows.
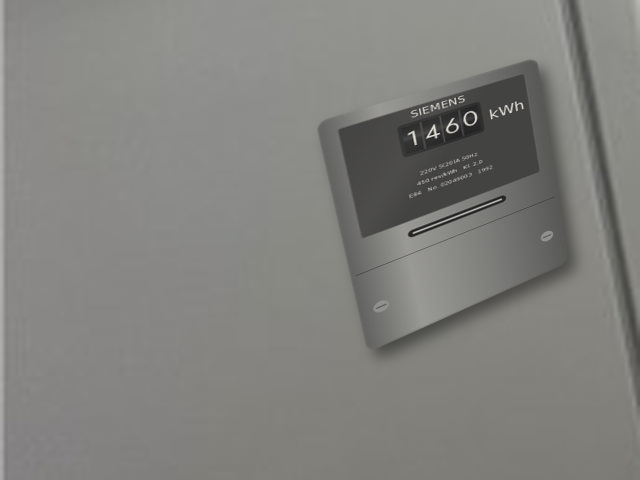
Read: 1460 (kWh)
